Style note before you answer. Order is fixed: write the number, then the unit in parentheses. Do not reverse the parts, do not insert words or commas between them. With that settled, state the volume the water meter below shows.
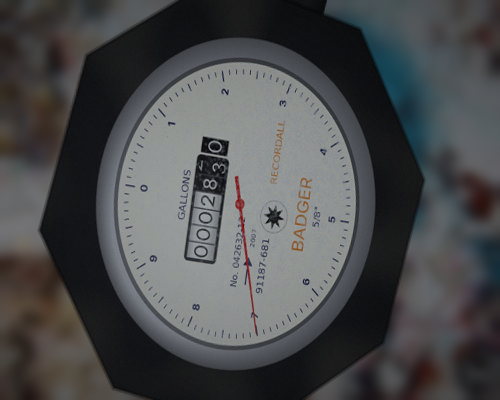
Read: 2827.0 (gal)
